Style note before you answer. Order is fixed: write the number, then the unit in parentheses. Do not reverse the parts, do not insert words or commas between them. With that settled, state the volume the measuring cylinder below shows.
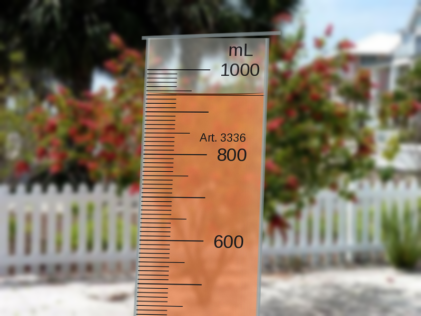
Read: 940 (mL)
